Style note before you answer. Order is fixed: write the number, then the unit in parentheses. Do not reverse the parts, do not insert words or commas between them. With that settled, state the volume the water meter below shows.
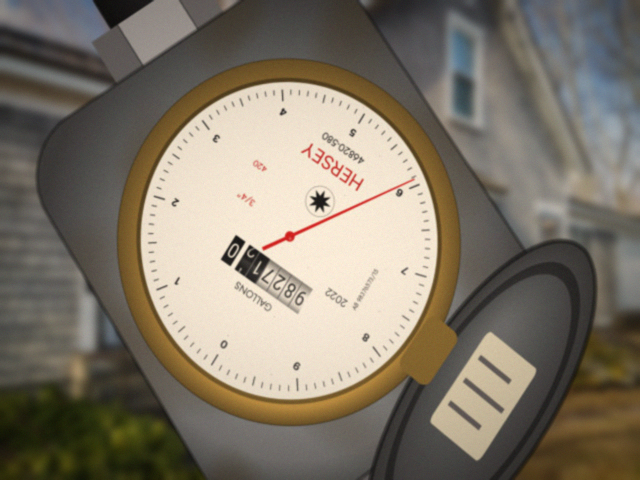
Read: 9827115.9 (gal)
